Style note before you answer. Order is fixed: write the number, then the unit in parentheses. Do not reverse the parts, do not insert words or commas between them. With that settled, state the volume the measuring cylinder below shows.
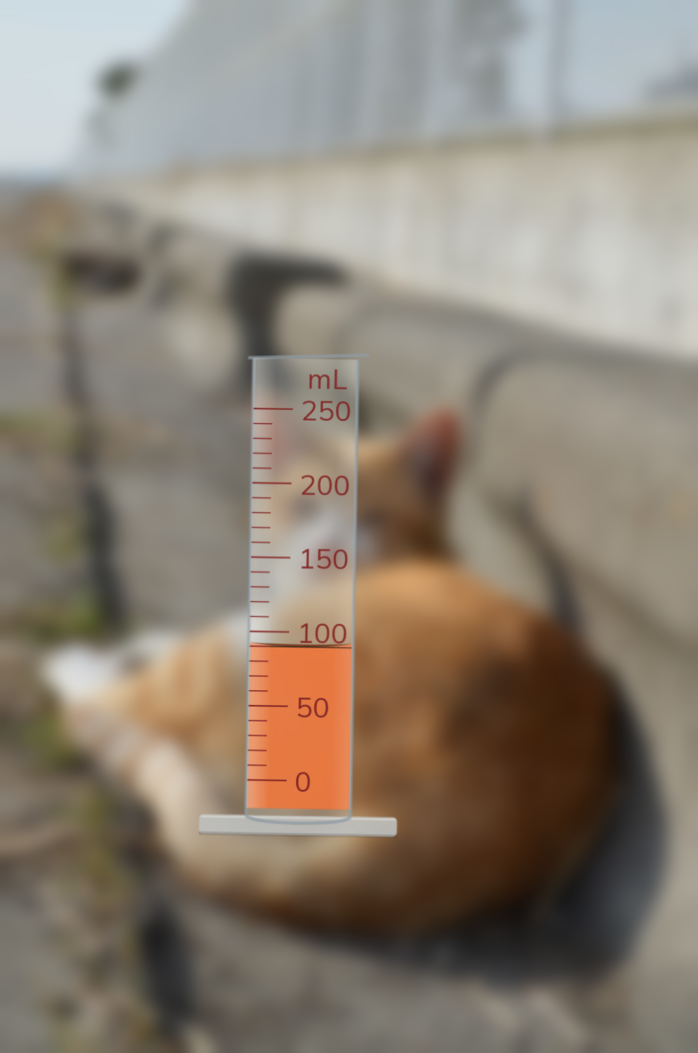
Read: 90 (mL)
